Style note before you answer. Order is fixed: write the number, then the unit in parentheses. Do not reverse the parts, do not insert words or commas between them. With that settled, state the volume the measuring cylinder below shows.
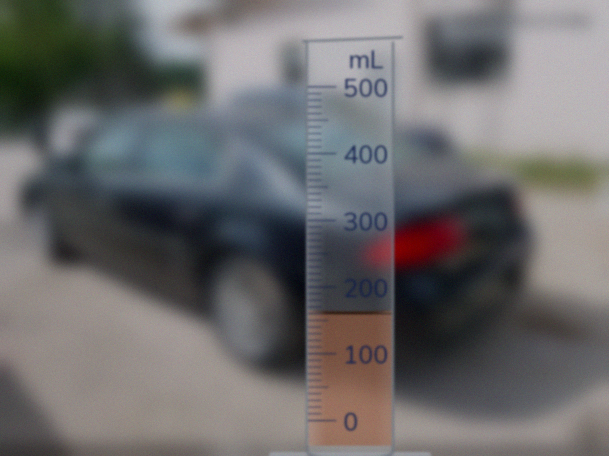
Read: 160 (mL)
